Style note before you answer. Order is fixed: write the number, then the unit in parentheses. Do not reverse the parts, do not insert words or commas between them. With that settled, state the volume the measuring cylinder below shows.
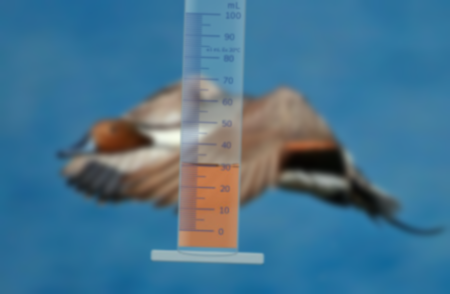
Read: 30 (mL)
